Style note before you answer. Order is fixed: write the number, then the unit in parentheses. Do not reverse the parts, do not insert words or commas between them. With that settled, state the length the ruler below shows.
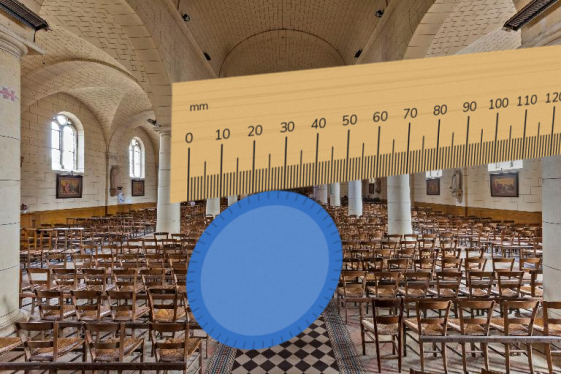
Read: 50 (mm)
